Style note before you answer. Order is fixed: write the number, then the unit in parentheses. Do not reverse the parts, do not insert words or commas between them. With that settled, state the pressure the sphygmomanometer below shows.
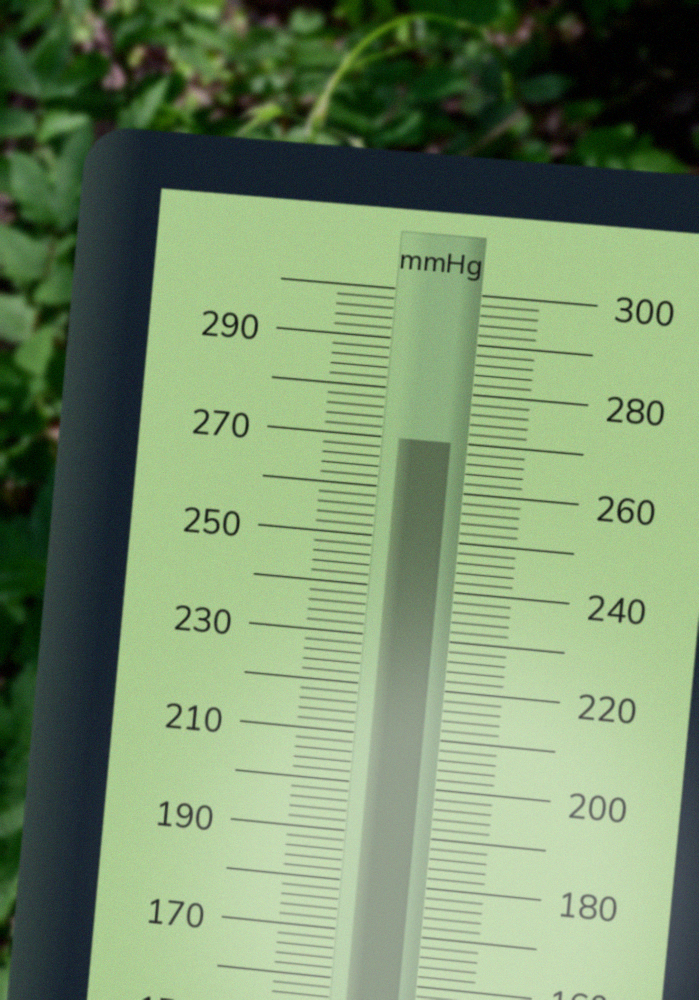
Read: 270 (mmHg)
